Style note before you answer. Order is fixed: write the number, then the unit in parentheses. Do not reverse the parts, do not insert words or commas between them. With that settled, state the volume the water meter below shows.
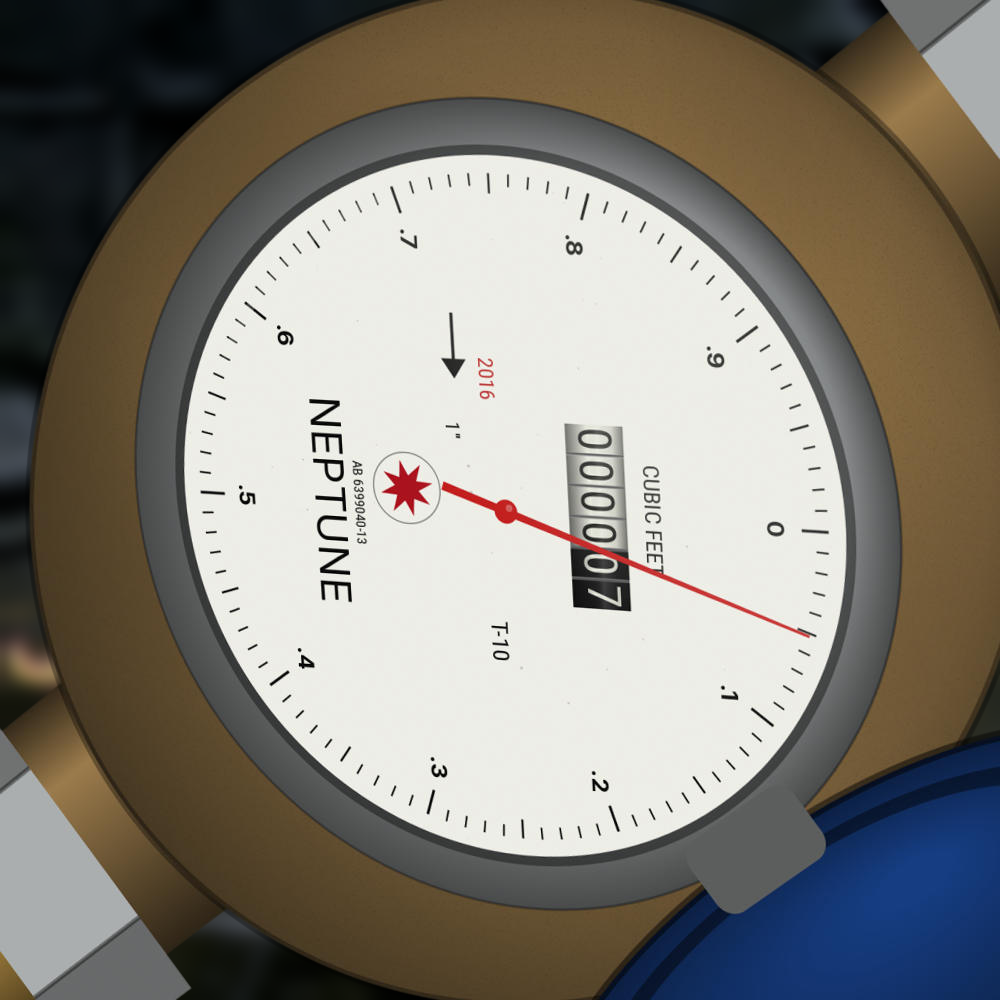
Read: 7.05 (ft³)
